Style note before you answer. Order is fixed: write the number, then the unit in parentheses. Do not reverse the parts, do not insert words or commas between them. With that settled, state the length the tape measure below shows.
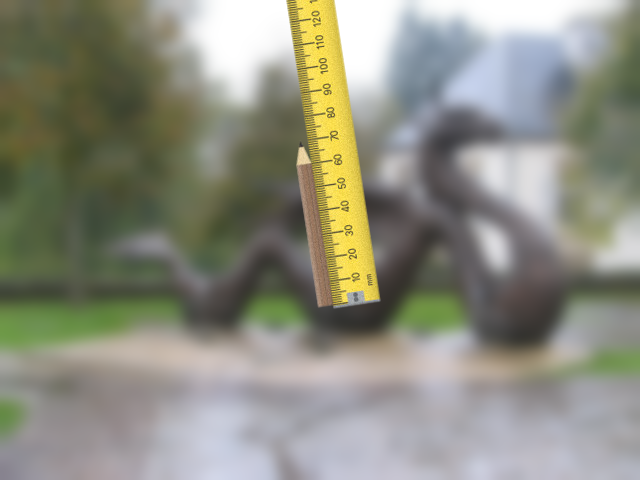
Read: 70 (mm)
